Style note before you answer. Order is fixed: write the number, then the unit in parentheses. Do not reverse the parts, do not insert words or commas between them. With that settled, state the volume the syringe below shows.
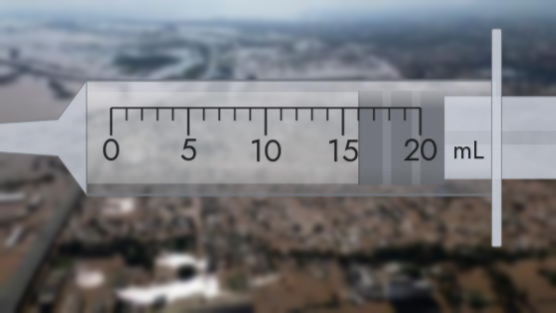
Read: 16 (mL)
